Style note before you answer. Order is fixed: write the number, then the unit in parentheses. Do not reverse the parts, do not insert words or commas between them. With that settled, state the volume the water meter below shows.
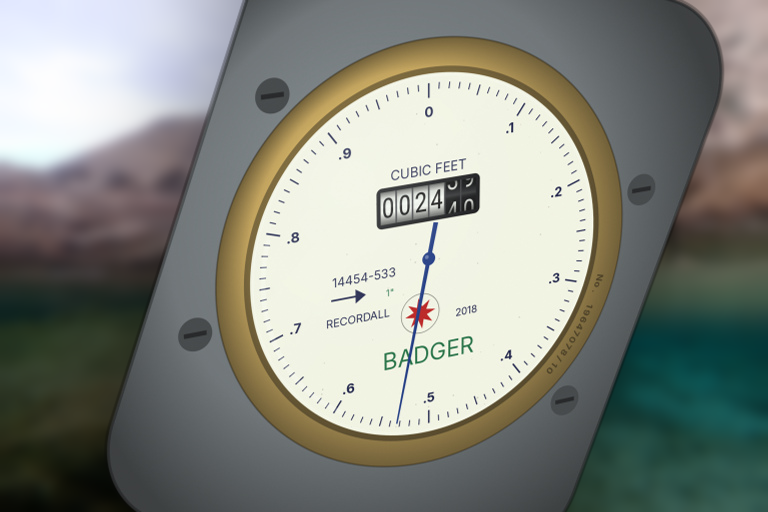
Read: 2439.53 (ft³)
